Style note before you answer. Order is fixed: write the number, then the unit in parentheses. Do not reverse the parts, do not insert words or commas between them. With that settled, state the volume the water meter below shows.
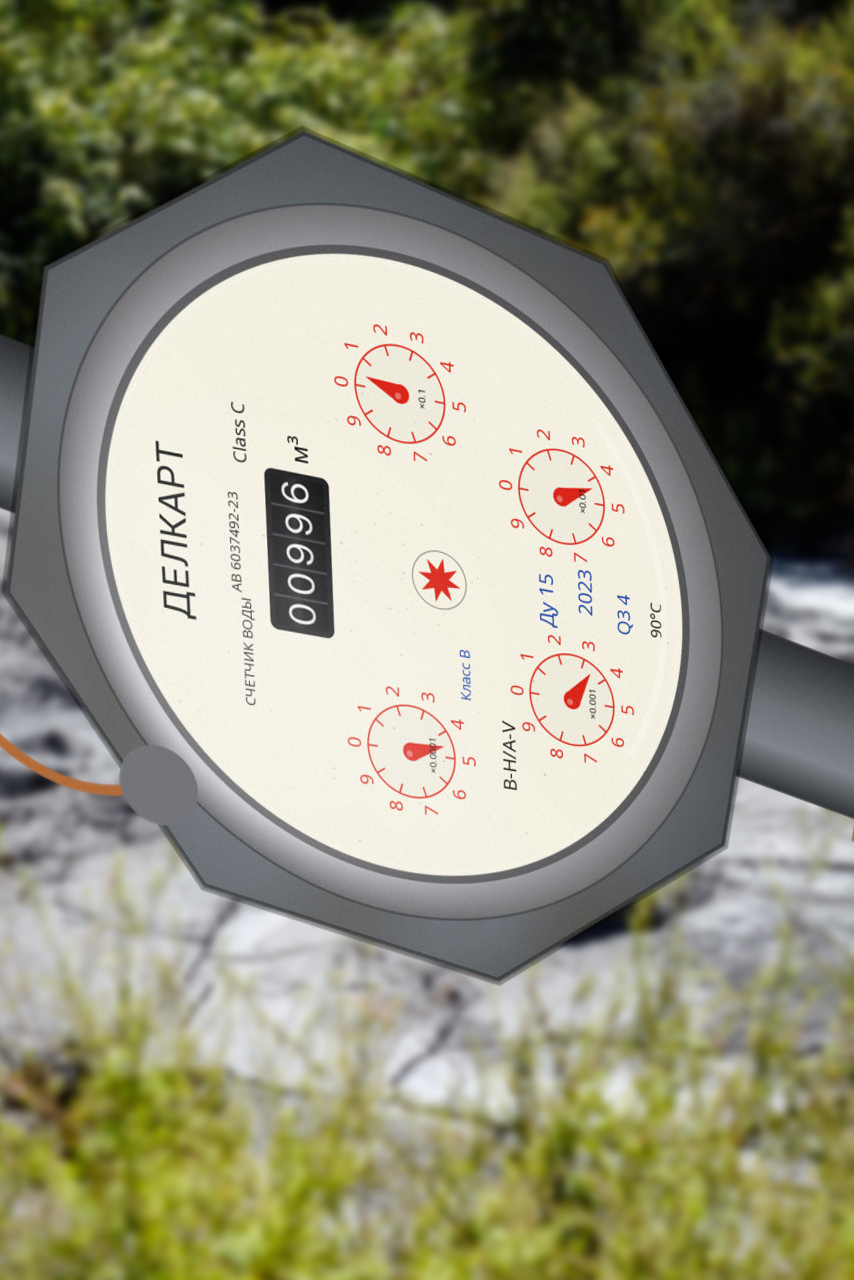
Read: 996.0434 (m³)
